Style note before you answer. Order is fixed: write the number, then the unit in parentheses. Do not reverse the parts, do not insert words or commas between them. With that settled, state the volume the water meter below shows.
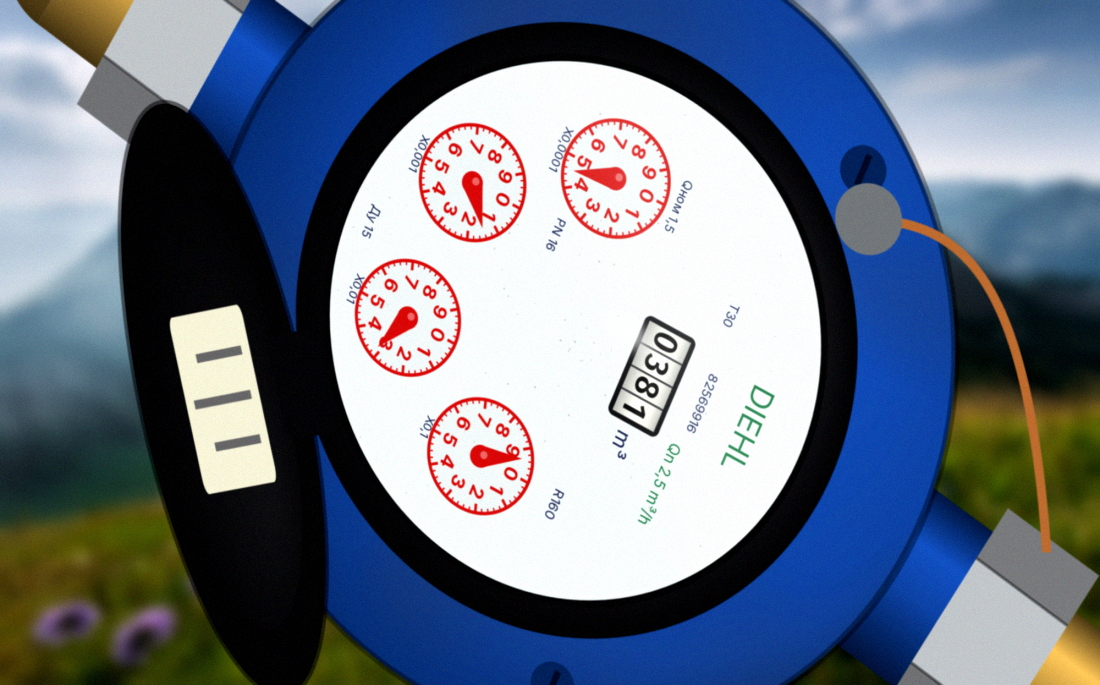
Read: 380.9314 (m³)
